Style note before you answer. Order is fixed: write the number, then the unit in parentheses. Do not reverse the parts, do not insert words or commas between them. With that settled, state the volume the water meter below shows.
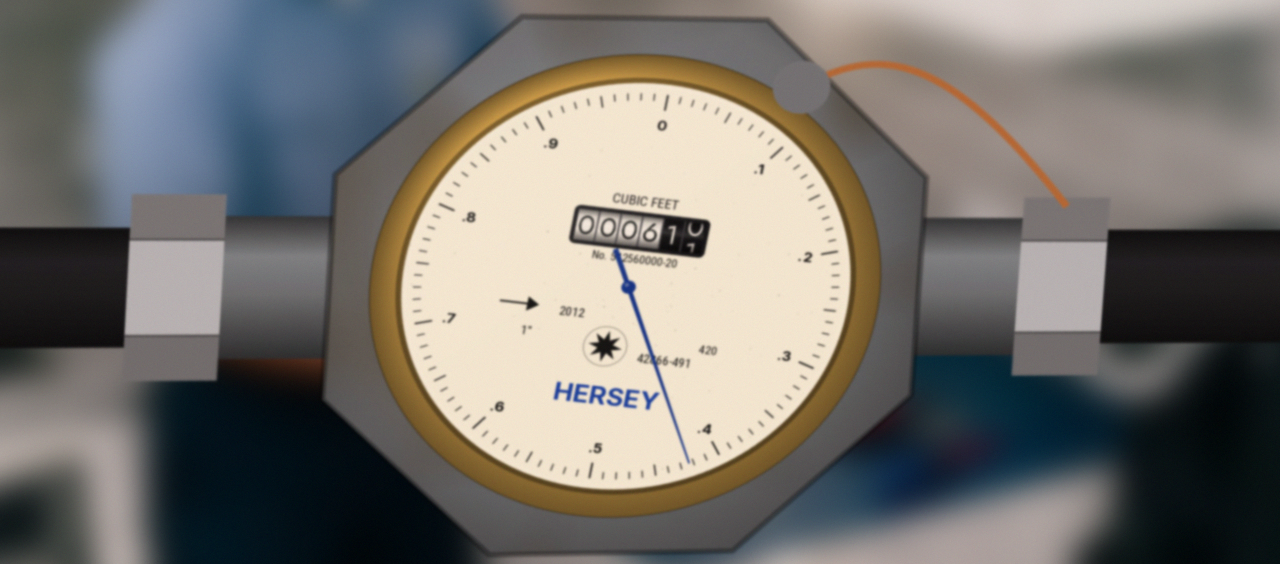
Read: 610.42 (ft³)
